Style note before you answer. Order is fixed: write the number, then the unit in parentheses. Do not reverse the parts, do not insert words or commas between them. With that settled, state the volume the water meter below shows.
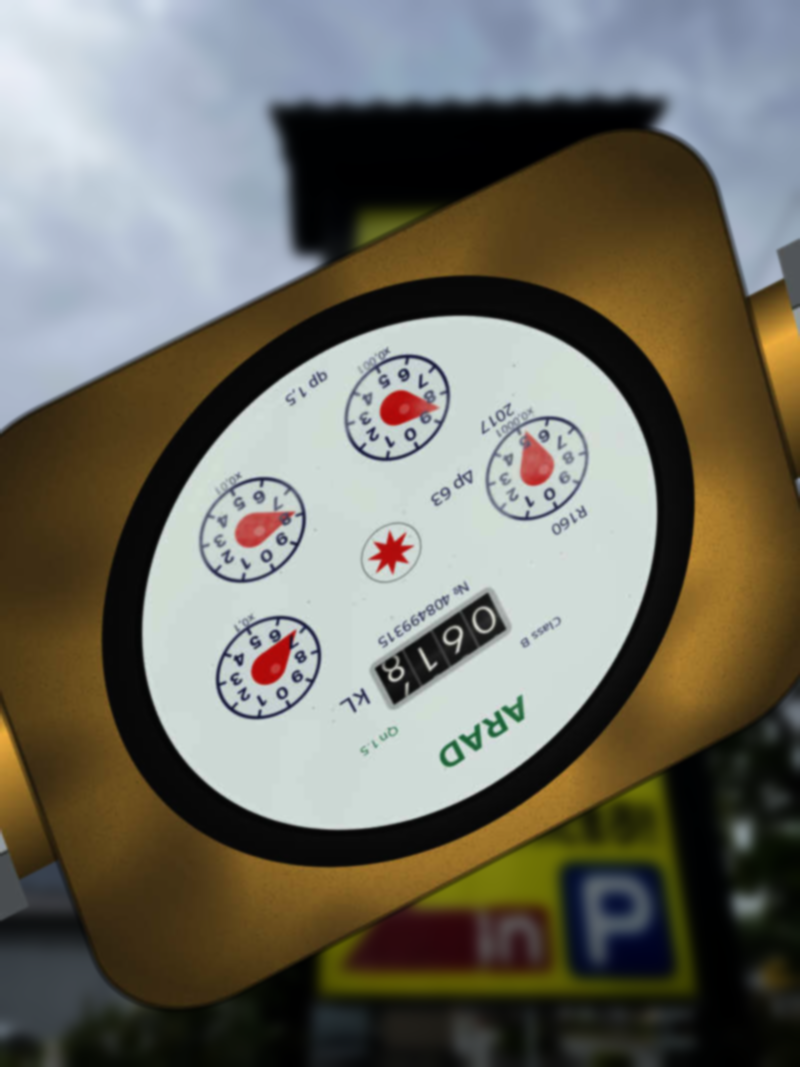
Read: 617.6785 (kL)
